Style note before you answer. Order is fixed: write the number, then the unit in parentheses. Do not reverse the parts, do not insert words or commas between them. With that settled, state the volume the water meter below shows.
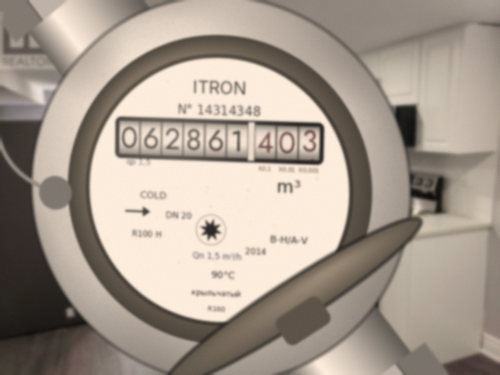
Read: 62861.403 (m³)
